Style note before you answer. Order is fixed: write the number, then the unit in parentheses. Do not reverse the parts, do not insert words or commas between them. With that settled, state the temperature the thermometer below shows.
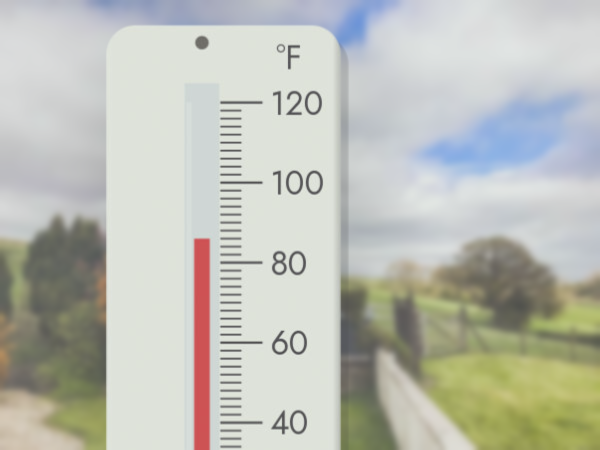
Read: 86 (°F)
